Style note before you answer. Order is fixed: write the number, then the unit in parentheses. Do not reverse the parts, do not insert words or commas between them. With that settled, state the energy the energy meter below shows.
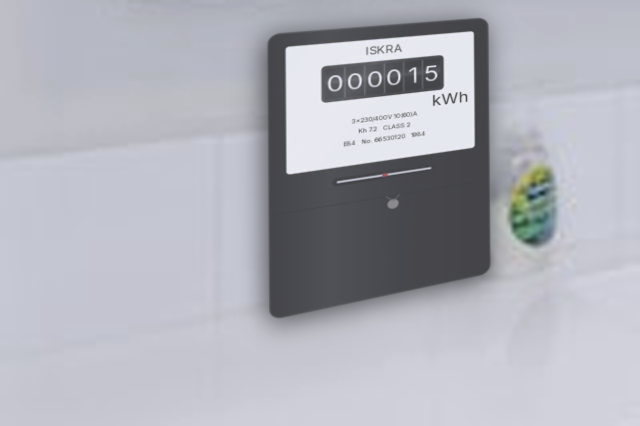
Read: 15 (kWh)
